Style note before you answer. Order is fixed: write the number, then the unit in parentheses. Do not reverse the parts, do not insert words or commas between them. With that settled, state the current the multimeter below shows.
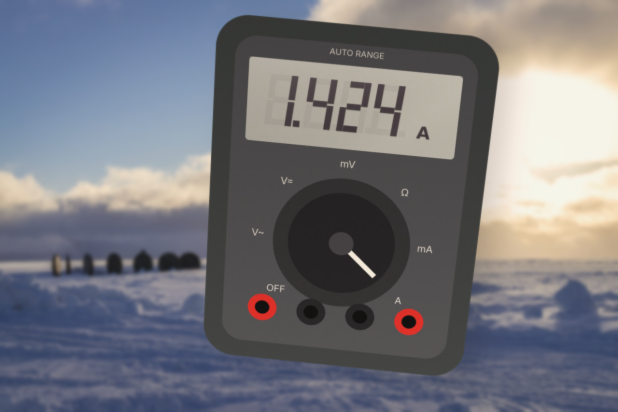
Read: 1.424 (A)
